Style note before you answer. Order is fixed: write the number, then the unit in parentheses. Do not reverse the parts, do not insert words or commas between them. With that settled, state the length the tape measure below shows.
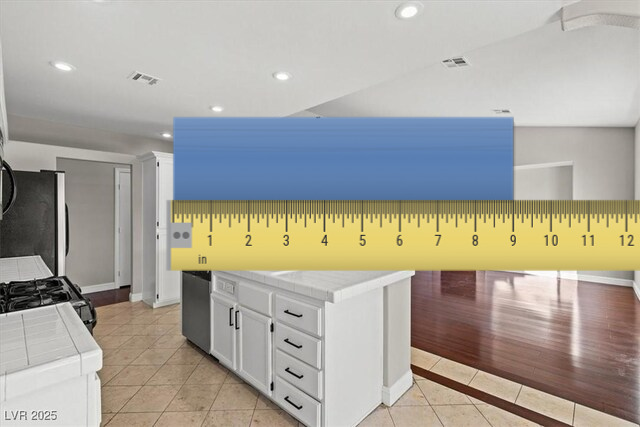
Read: 9 (in)
